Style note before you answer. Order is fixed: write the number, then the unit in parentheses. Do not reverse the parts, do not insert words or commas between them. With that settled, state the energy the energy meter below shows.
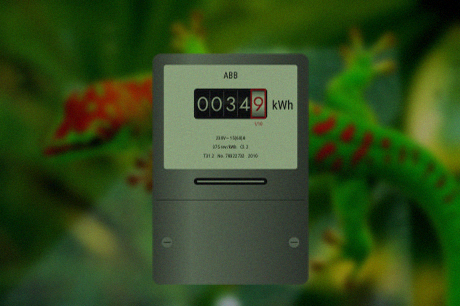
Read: 34.9 (kWh)
